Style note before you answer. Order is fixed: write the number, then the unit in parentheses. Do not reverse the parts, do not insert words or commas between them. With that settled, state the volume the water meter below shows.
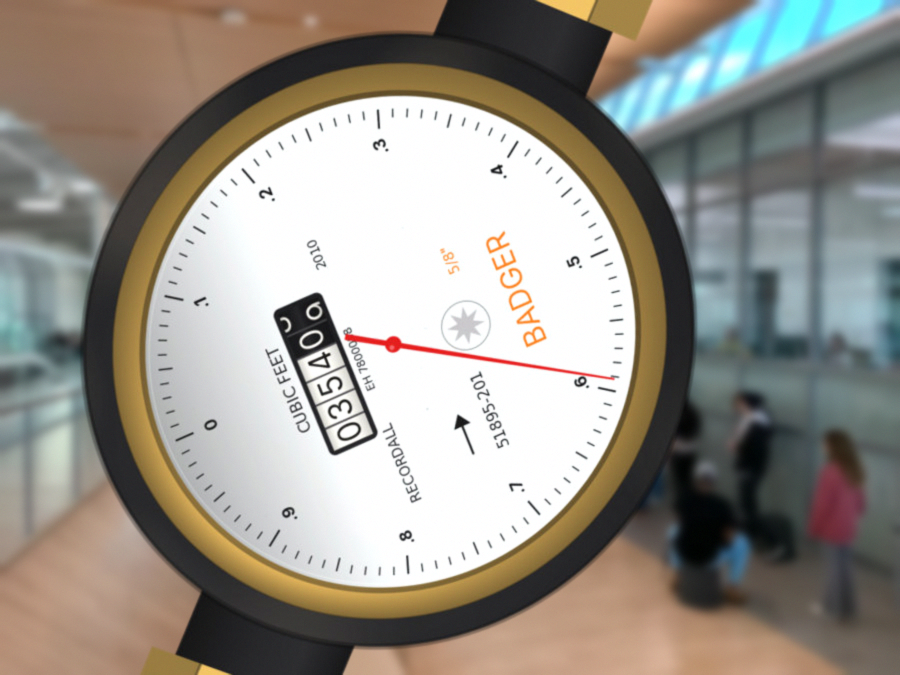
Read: 35408.59 (ft³)
